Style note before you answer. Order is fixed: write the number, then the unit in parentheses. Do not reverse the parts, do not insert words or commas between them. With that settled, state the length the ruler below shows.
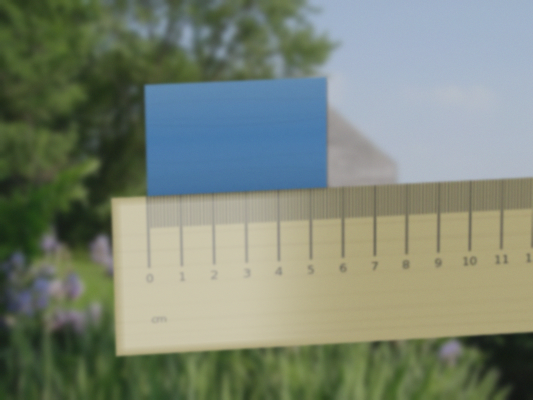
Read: 5.5 (cm)
